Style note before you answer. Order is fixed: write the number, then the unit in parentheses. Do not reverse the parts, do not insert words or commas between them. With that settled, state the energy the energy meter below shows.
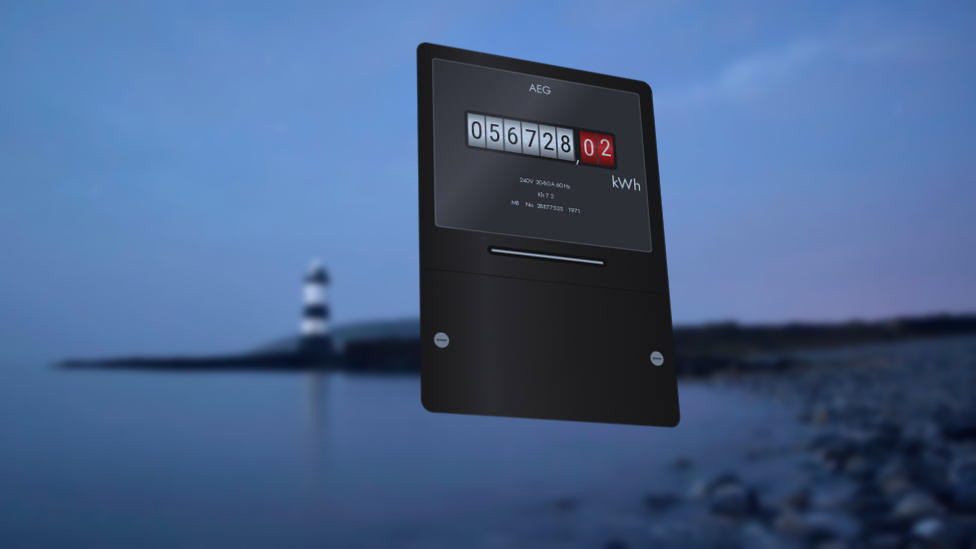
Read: 56728.02 (kWh)
